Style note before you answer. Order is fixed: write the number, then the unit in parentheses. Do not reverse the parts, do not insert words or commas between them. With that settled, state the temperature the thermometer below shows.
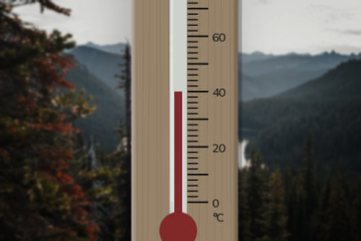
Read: 40 (°C)
